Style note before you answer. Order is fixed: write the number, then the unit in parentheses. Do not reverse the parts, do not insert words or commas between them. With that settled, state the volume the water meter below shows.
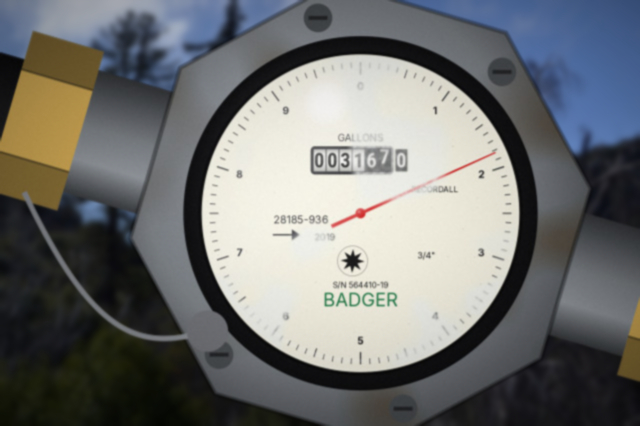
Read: 31671.8 (gal)
